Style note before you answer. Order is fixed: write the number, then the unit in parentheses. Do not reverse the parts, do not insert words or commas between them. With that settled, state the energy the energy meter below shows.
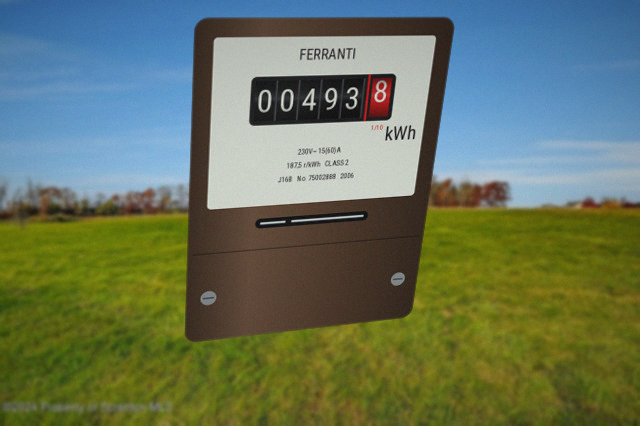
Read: 493.8 (kWh)
